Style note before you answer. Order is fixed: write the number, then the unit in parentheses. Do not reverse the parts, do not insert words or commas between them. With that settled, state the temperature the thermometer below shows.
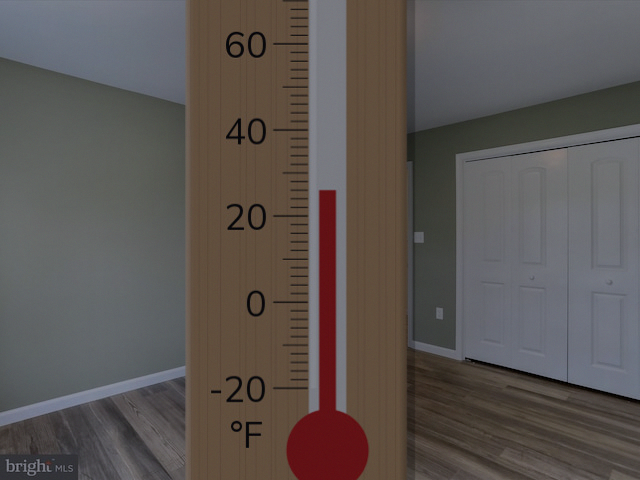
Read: 26 (°F)
